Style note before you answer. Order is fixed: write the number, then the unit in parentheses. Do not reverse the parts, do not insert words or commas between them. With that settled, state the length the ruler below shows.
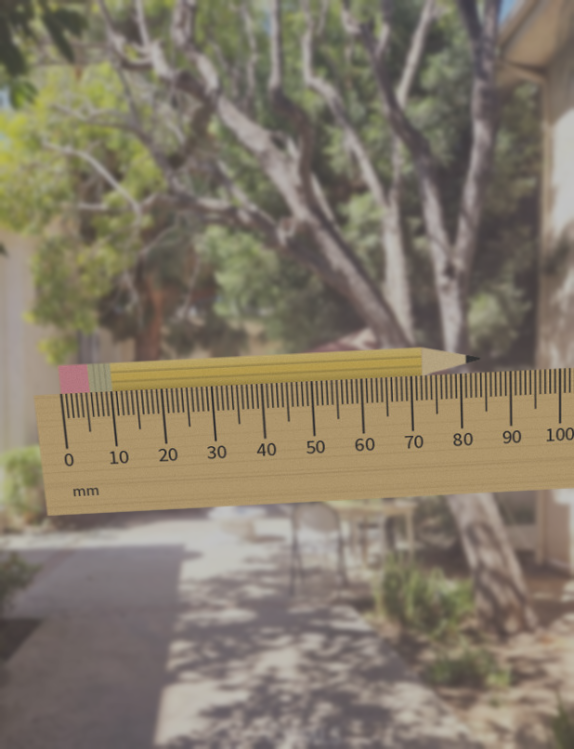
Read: 84 (mm)
